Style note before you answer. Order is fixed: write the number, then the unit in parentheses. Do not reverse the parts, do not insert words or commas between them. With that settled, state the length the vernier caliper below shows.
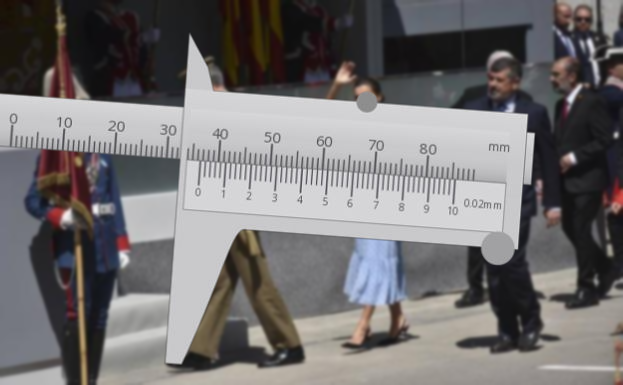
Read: 36.5 (mm)
